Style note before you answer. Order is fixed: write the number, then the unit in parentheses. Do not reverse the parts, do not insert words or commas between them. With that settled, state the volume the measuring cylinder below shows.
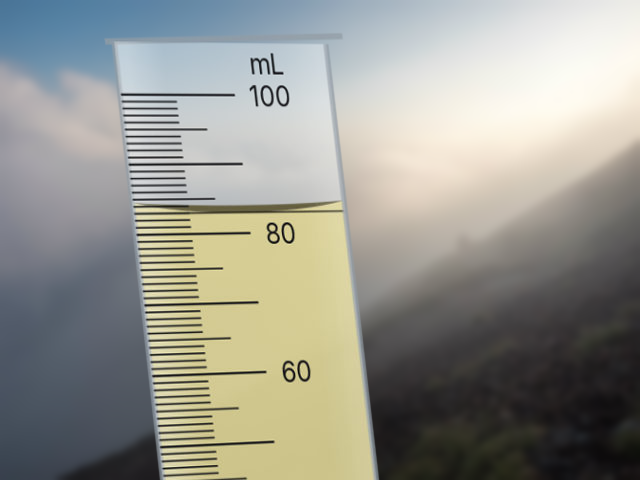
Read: 83 (mL)
